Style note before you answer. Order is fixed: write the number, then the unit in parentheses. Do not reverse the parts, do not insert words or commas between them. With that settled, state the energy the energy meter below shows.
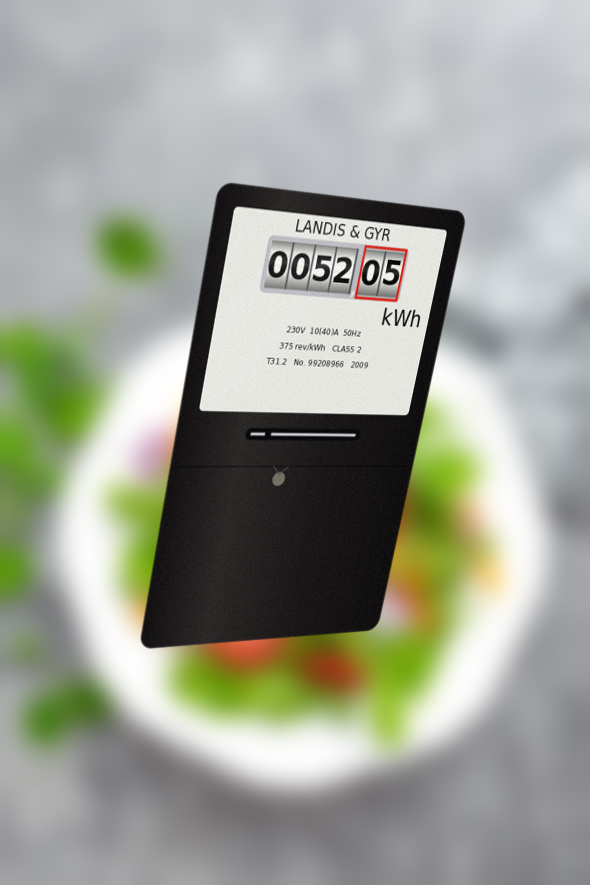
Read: 52.05 (kWh)
